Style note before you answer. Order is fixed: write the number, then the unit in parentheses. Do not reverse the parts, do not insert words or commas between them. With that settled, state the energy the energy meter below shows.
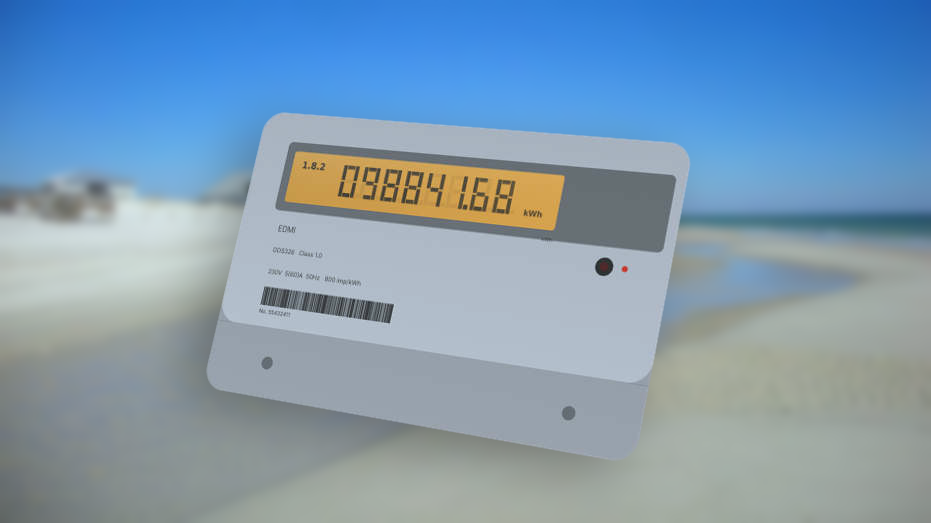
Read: 98841.68 (kWh)
